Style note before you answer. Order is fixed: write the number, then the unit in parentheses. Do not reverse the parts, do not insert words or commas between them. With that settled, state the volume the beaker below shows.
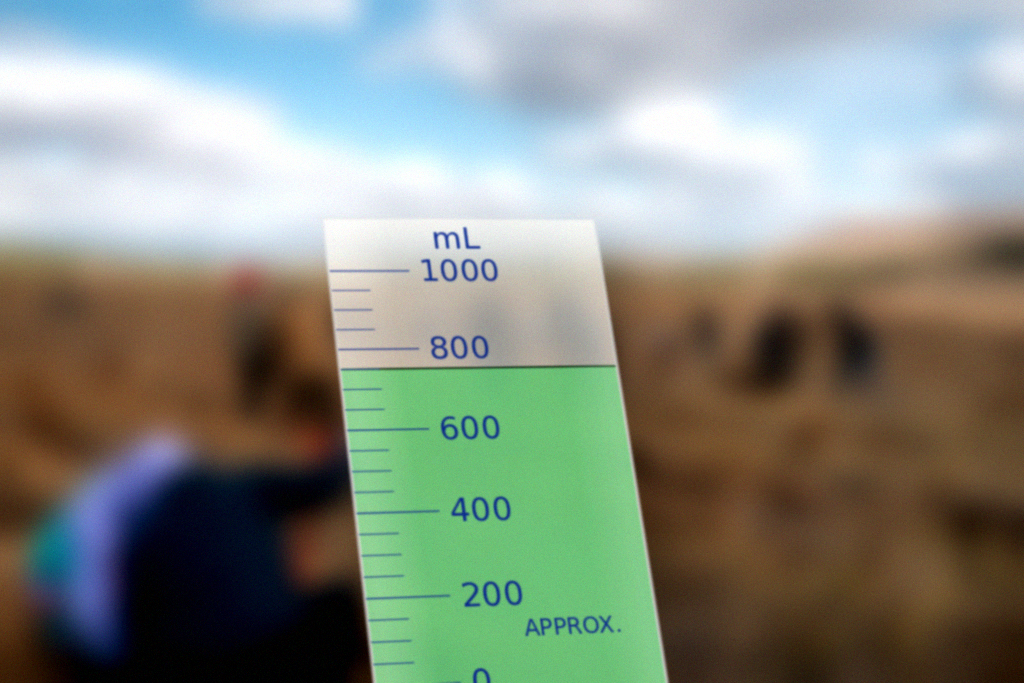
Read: 750 (mL)
